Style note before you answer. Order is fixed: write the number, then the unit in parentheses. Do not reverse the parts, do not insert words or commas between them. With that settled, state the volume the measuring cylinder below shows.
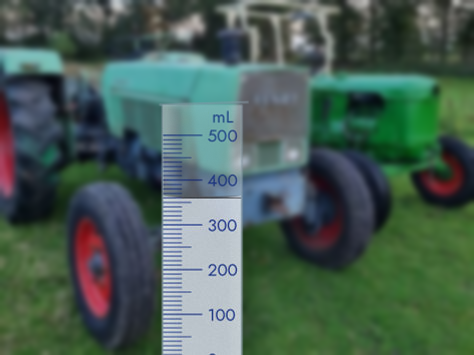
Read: 360 (mL)
